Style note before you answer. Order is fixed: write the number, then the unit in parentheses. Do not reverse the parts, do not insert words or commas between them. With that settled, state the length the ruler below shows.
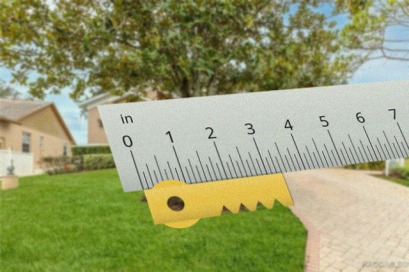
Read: 3.375 (in)
